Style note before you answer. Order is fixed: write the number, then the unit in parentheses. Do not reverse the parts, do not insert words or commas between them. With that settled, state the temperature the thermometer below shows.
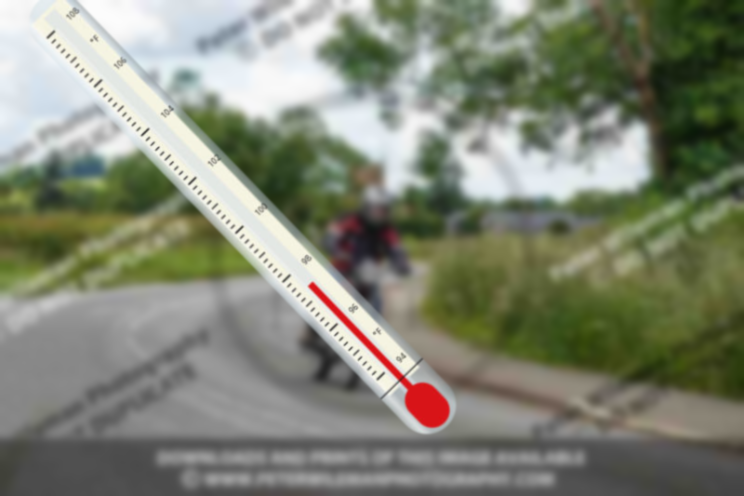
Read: 97.4 (°F)
